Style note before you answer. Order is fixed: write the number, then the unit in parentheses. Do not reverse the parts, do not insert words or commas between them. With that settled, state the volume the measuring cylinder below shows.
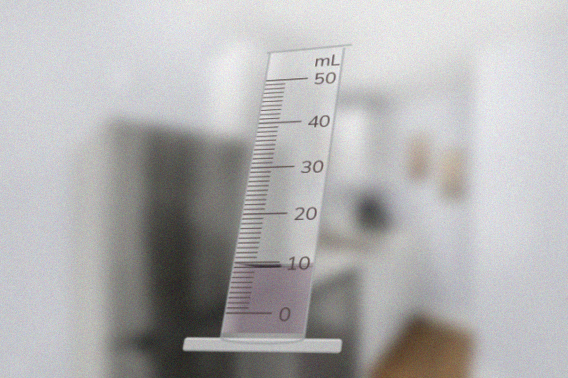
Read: 9 (mL)
